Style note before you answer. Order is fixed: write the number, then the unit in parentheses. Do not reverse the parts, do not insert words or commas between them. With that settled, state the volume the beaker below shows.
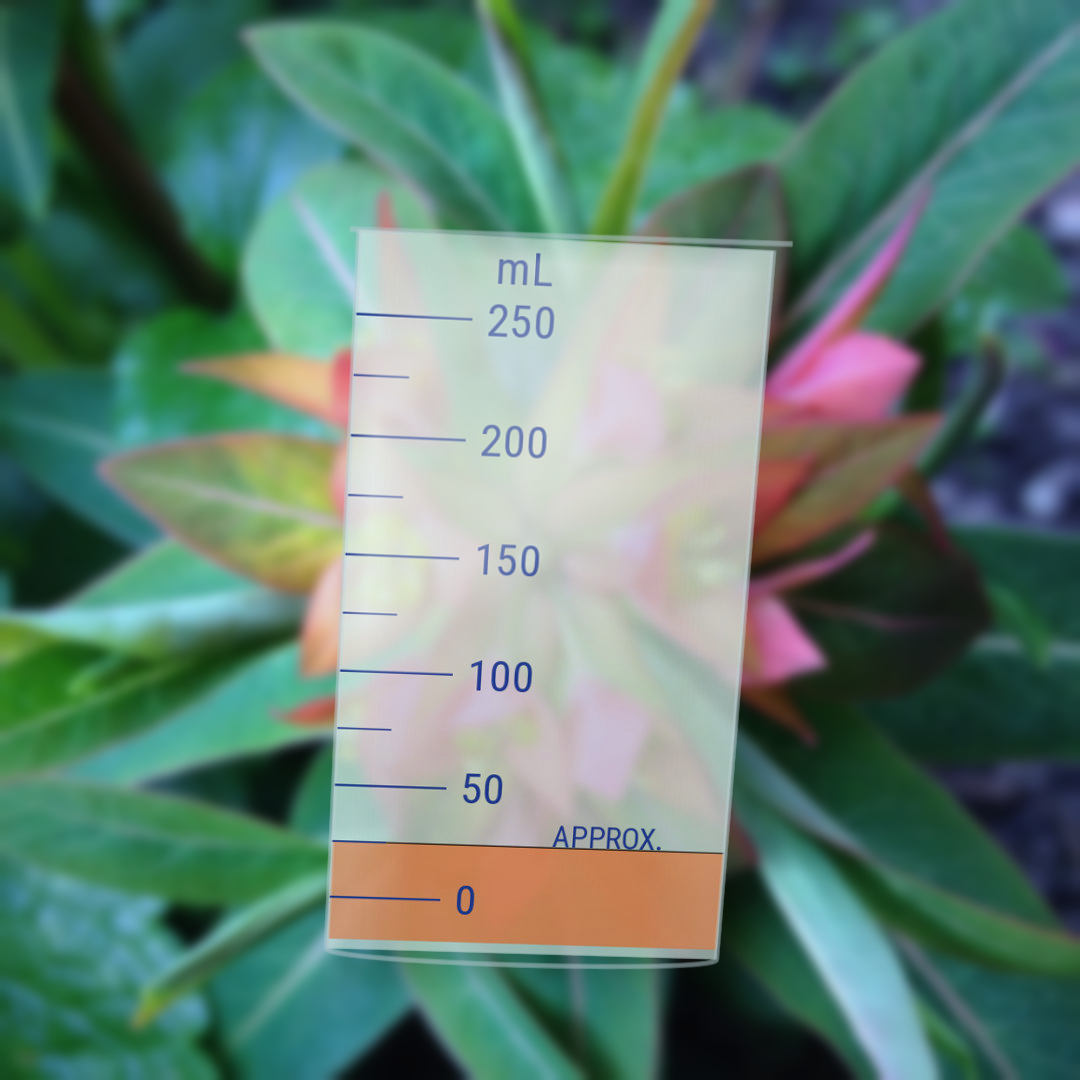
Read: 25 (mL)
